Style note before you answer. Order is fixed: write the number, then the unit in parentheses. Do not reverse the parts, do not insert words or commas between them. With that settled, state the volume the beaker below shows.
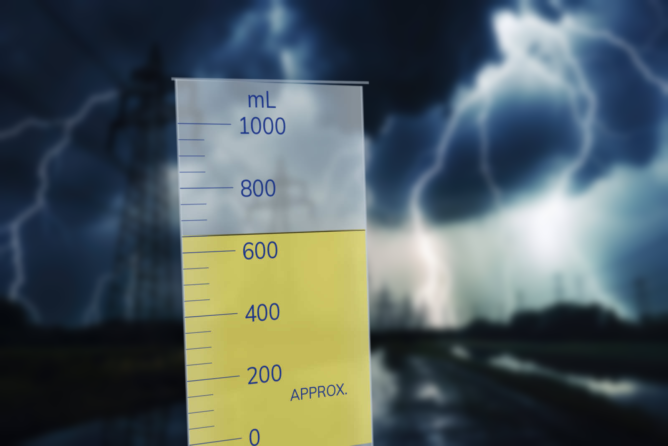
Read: 650 (mL)
